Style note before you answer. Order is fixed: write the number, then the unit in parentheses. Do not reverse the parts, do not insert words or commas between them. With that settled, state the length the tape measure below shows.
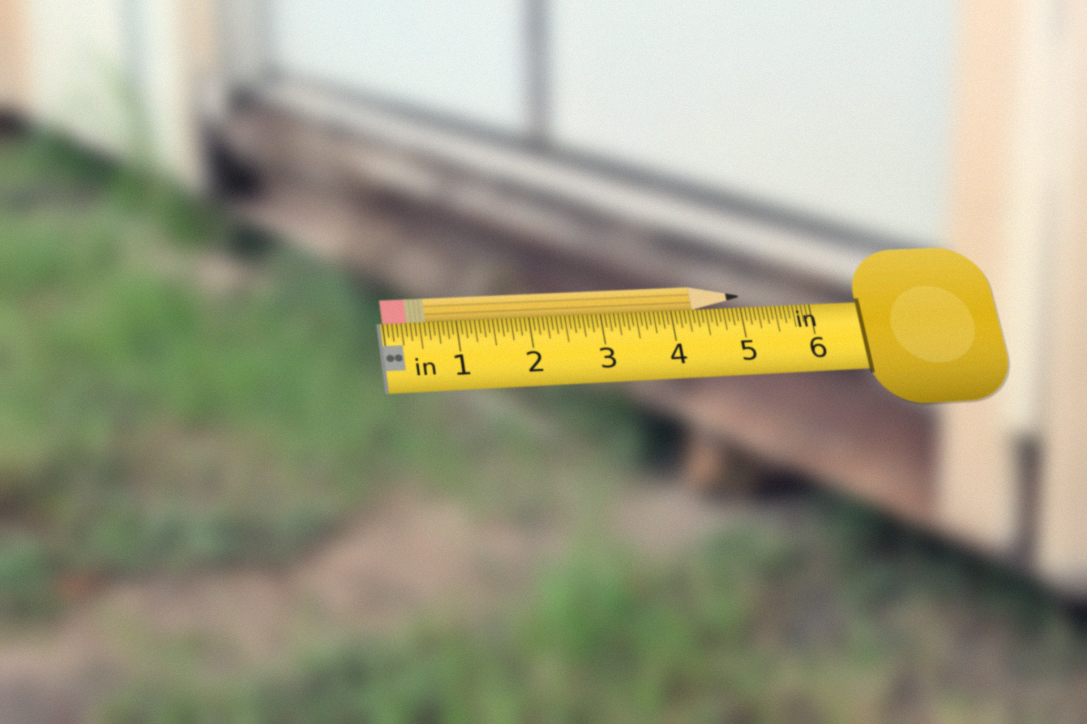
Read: 5 (in)
